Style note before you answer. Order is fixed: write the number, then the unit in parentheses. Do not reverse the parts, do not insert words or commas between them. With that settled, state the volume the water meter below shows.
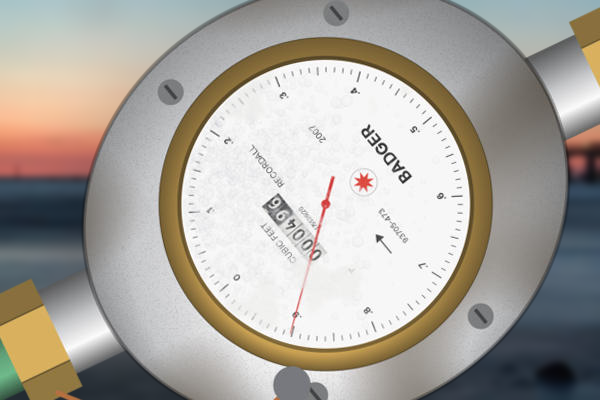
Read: 495.90 (ft³)
